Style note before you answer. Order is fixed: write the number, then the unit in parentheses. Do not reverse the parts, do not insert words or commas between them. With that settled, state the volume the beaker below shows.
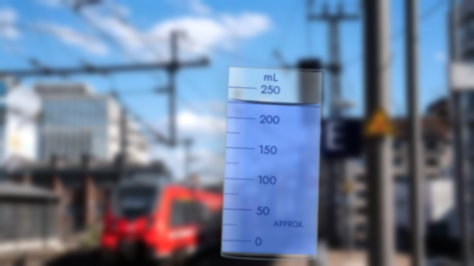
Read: 225 (mL)
